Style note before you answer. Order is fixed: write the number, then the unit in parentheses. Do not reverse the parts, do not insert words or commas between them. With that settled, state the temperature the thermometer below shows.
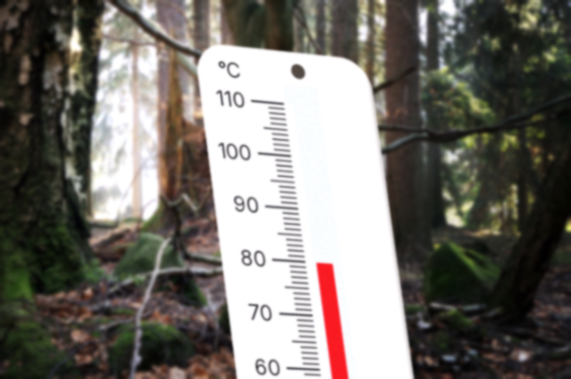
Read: 80 (°C)
